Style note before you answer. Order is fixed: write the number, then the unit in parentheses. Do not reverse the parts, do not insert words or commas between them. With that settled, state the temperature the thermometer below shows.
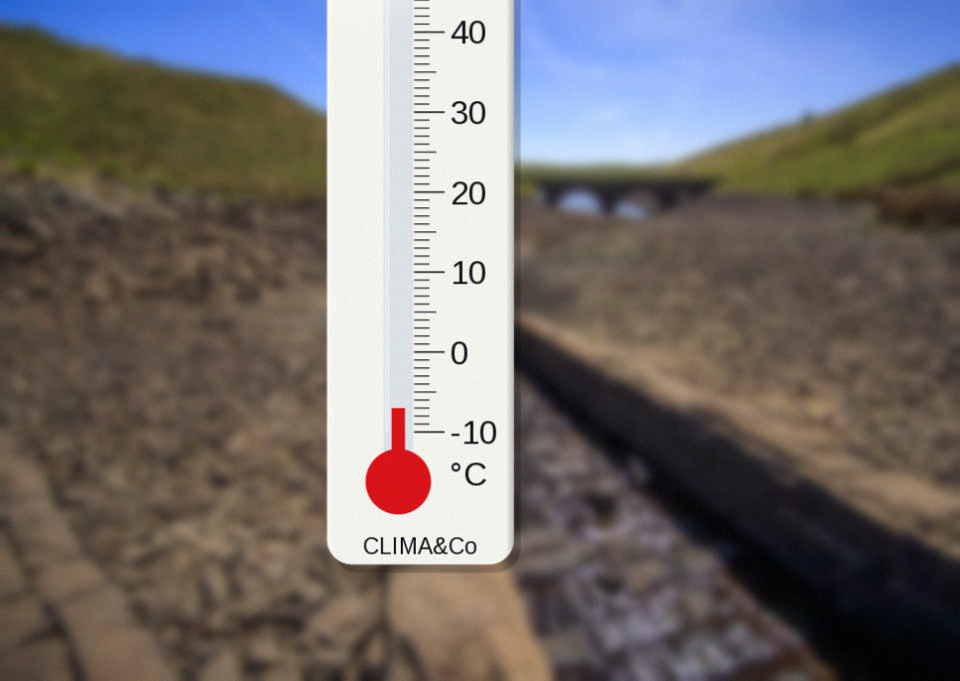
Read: -7 (°C)
